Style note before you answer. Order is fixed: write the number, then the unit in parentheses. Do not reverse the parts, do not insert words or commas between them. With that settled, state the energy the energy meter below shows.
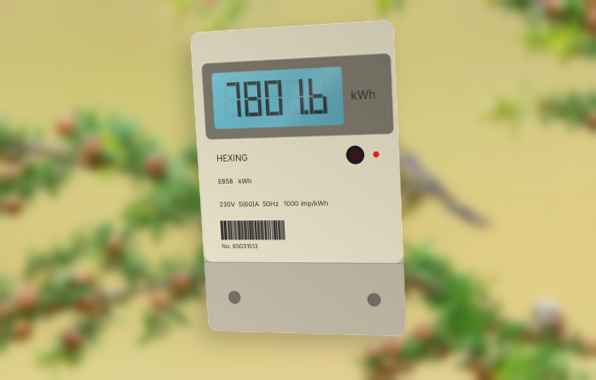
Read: 7801.6 (kWh)
